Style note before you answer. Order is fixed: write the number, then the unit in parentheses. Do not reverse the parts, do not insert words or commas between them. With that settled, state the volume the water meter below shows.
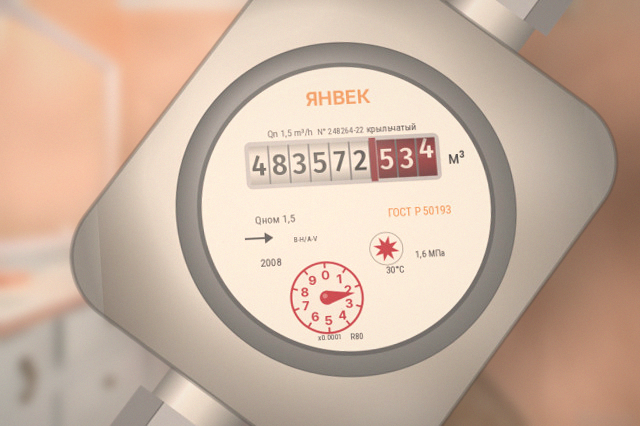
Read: 483572.5342 (m³)
